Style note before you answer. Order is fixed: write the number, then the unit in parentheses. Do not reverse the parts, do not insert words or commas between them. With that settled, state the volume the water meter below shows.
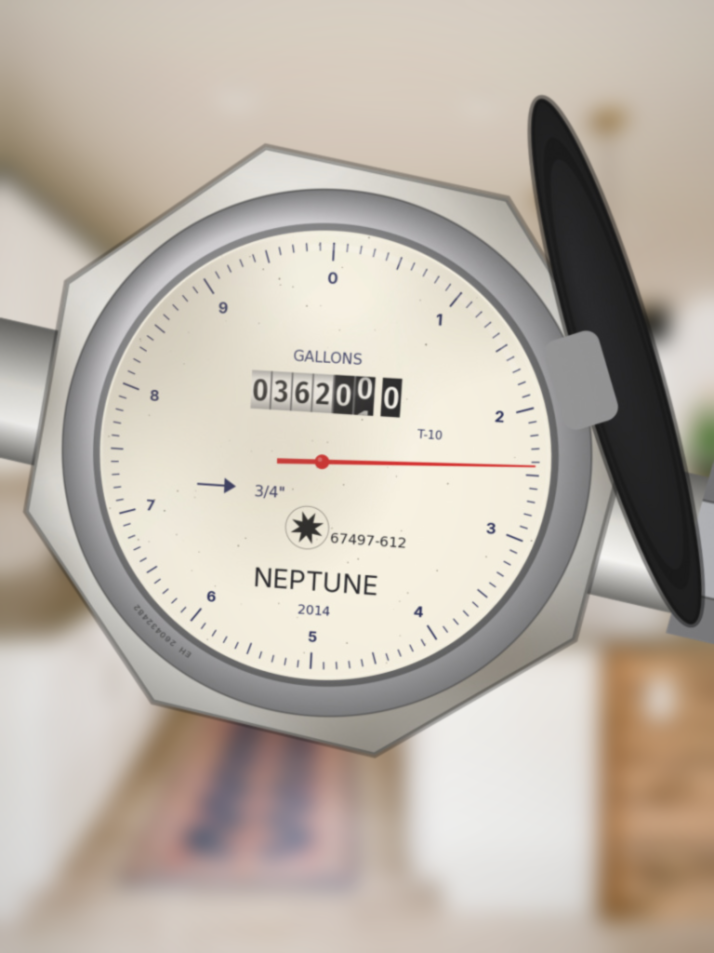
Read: 362002.4 (gal)
